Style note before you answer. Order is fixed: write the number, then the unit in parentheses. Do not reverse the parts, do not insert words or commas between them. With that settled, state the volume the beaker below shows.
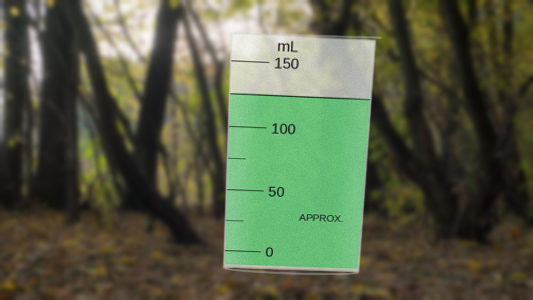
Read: 125 (mL)
